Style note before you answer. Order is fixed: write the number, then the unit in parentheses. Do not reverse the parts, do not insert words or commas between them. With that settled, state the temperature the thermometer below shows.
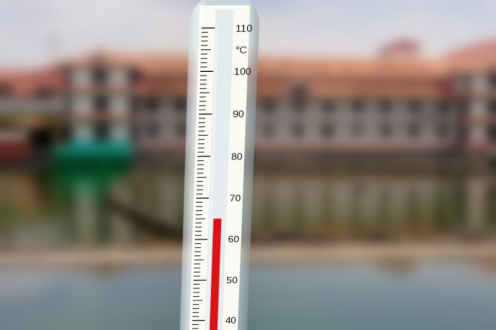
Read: 65 (°C)
